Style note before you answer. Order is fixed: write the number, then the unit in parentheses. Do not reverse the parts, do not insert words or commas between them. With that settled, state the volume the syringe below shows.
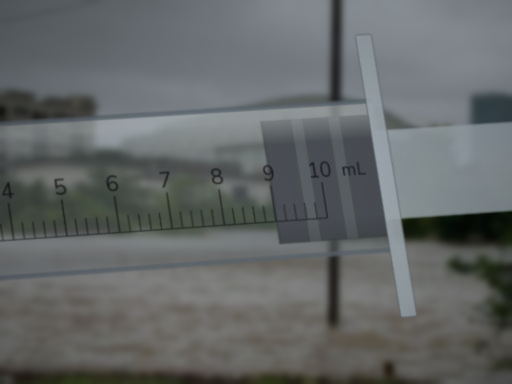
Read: 9 (mL)
